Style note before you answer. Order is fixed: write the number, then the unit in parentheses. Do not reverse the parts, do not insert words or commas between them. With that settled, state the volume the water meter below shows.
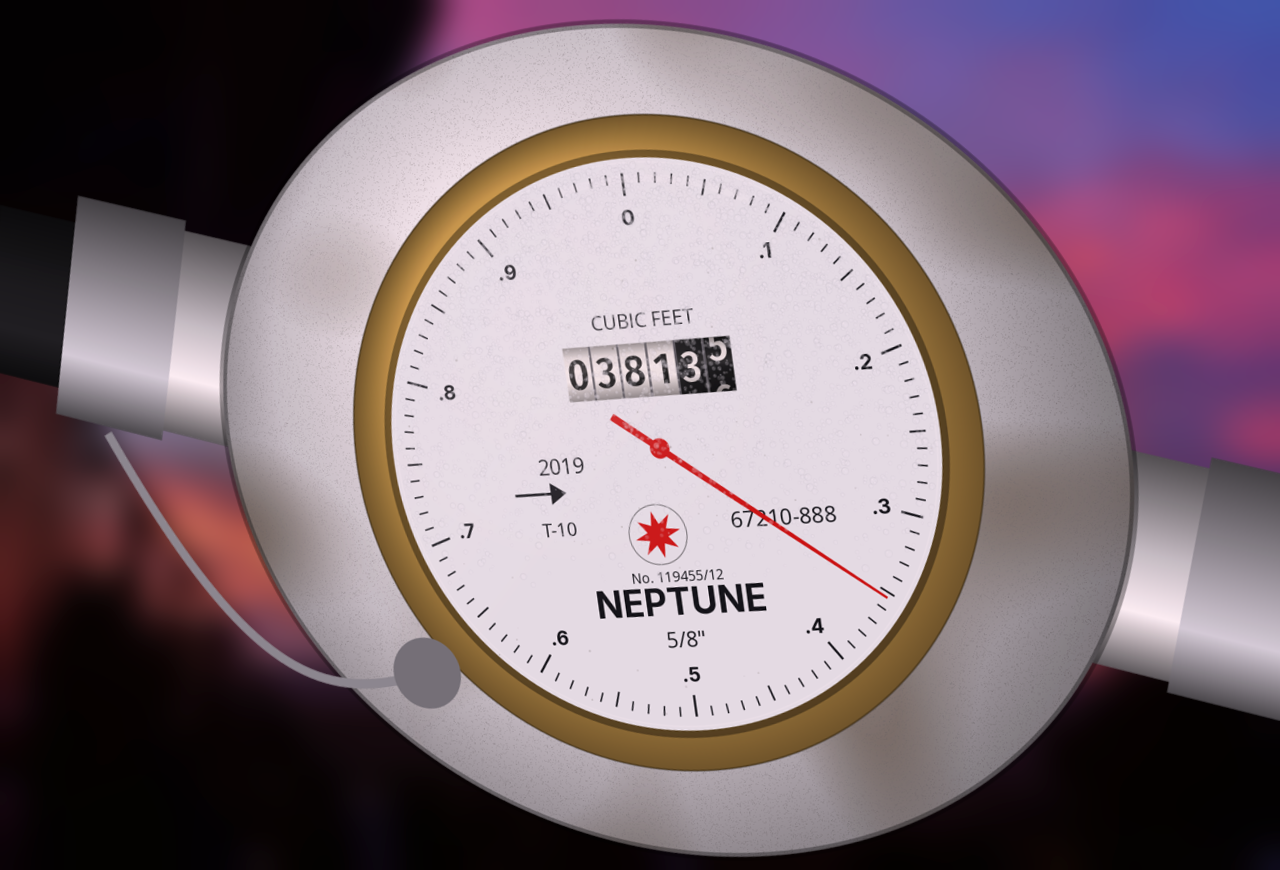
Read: 38135.35 (ft³)
